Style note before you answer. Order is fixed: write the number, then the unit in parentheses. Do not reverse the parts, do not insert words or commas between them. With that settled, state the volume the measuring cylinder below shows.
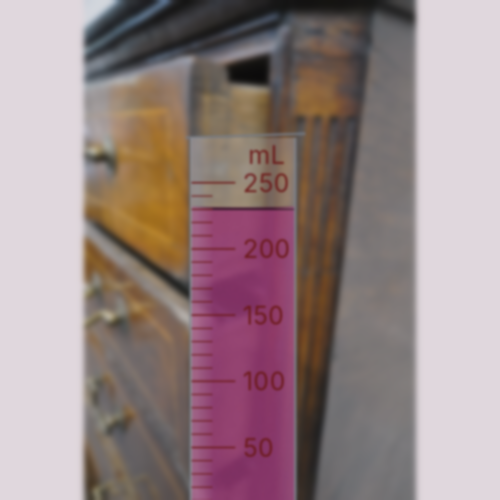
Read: 230 (mL)
